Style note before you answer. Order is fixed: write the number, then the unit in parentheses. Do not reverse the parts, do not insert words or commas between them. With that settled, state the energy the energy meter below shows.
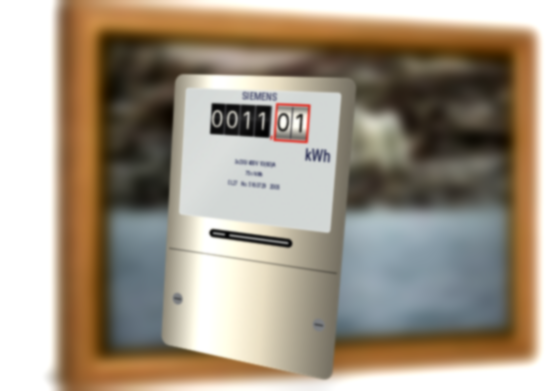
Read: 11.01 (kWh)
